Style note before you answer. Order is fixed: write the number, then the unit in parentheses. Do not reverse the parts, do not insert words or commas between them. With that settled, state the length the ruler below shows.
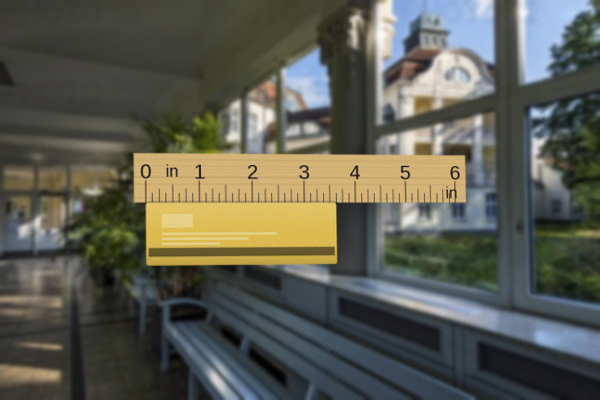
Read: 3.625 (in)
